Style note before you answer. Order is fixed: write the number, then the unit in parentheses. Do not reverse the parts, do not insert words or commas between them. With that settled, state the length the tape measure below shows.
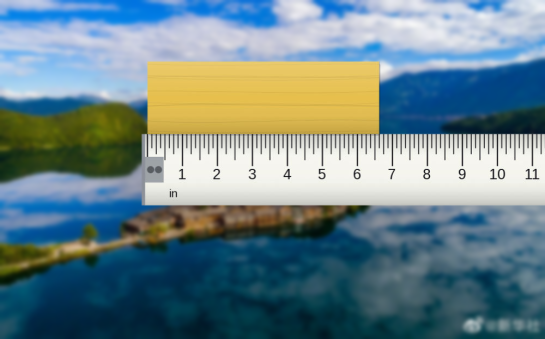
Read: 6.625 (in)
